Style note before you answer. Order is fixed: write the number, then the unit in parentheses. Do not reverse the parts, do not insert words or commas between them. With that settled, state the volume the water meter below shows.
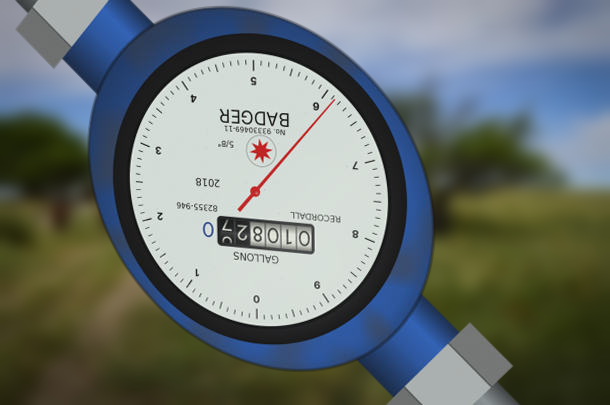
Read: 108266.1 (gal)
